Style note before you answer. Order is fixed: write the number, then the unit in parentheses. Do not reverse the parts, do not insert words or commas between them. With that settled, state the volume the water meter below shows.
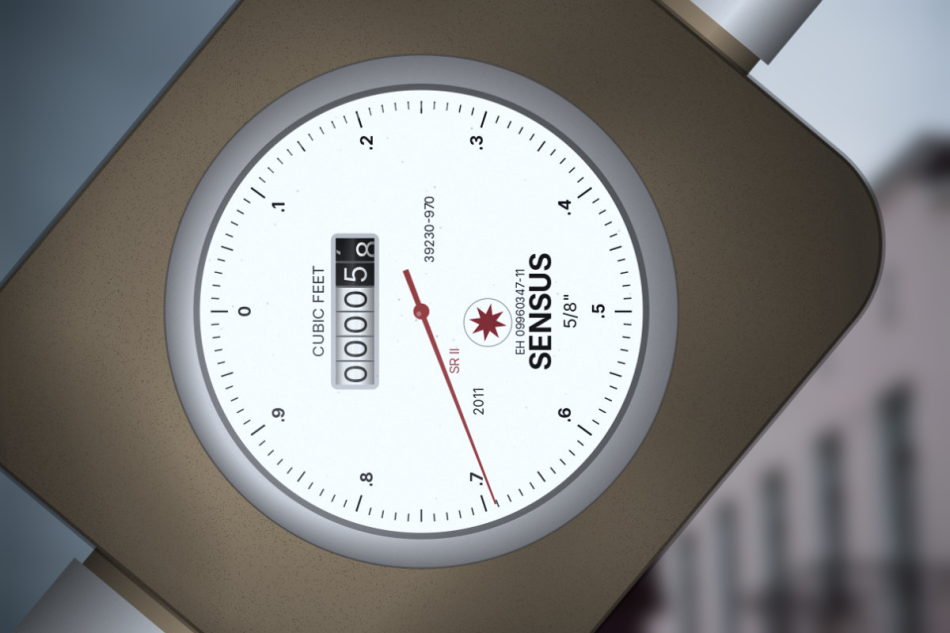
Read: 57.69 (ft³)
